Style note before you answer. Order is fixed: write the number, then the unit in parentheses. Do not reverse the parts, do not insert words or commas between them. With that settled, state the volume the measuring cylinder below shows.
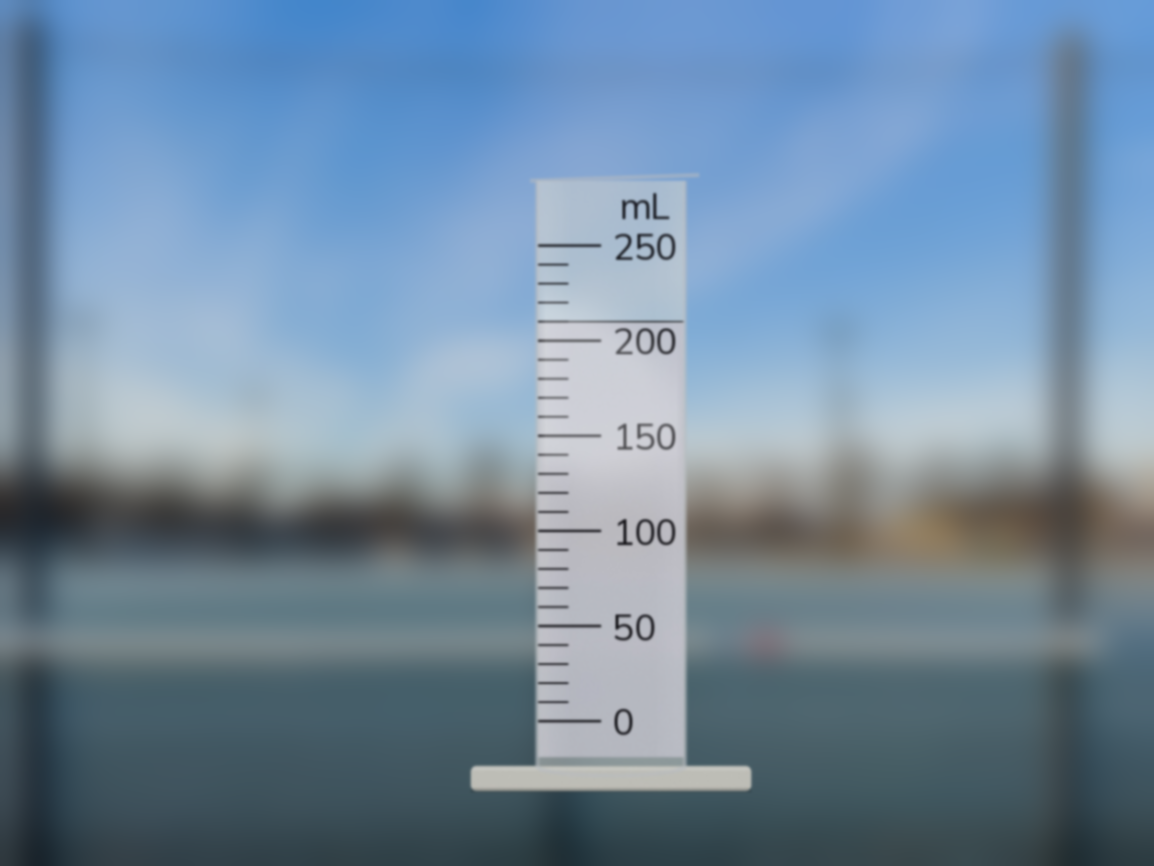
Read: 210 (mL)
